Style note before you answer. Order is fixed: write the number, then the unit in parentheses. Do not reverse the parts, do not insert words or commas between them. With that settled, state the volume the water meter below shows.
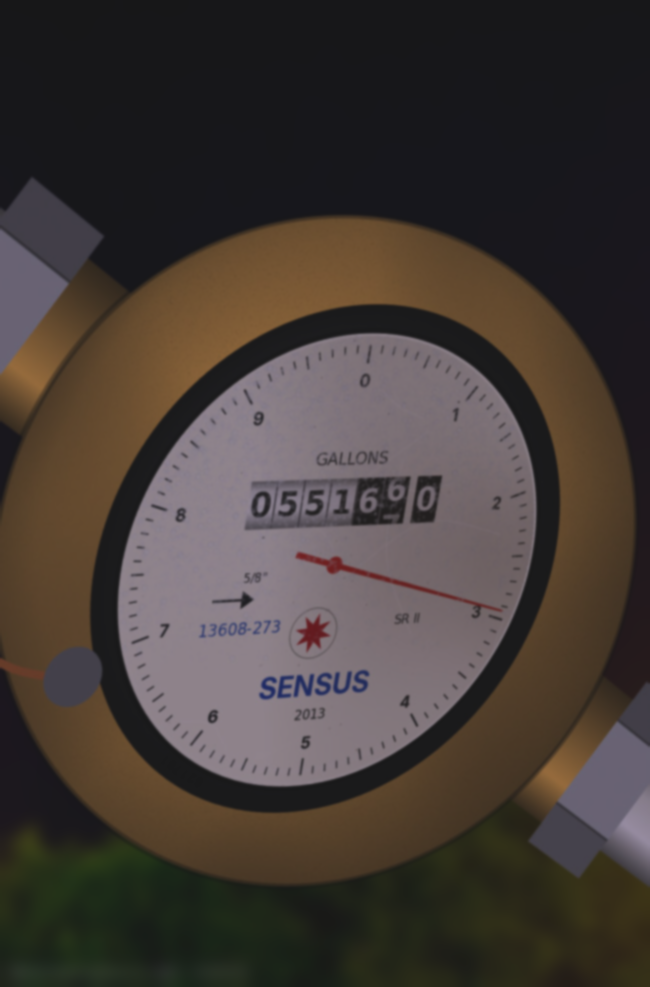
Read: 551662.9 (gal)
